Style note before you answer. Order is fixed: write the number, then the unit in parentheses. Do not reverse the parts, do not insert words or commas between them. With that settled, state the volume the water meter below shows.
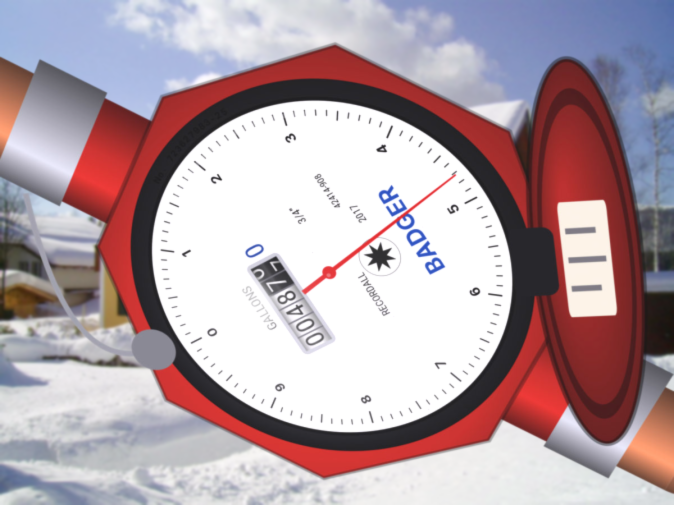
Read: 48764.7 (gal)
